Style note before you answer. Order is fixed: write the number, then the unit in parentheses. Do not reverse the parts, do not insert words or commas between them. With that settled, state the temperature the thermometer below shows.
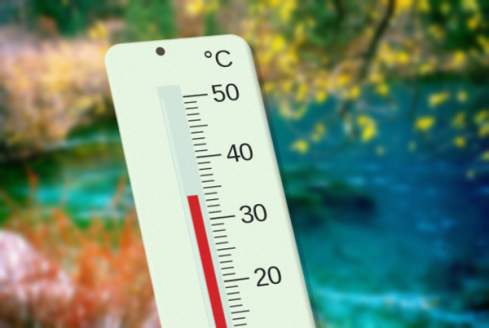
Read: 34 (°C)
